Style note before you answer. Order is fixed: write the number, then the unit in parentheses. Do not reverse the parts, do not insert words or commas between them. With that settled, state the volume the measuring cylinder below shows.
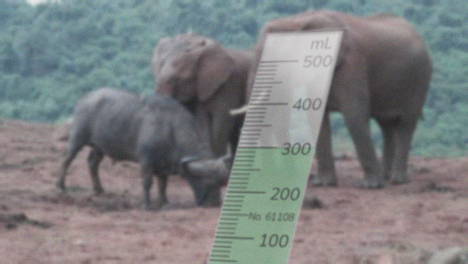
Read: 300 (mL)
